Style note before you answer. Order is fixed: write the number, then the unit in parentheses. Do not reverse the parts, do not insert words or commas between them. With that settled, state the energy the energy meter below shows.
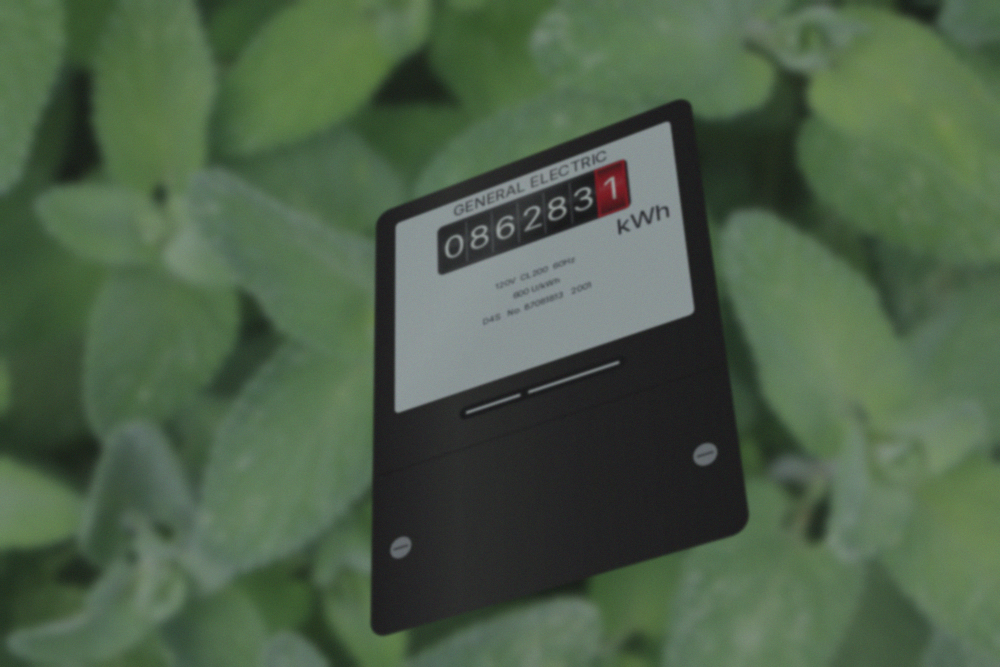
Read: 86283.1 (kWh)
